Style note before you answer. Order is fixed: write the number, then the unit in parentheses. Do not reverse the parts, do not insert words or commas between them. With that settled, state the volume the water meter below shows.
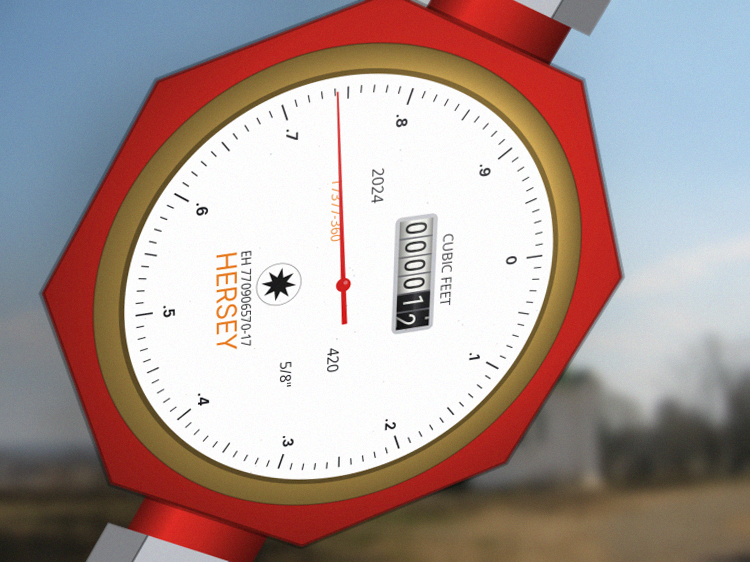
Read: 11.74 (ft³)
